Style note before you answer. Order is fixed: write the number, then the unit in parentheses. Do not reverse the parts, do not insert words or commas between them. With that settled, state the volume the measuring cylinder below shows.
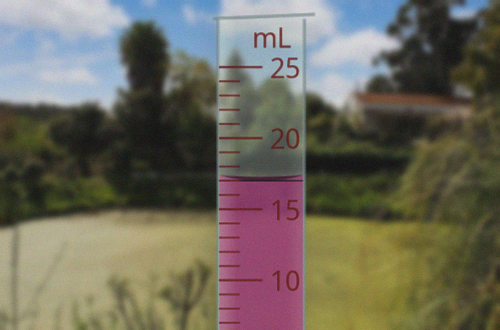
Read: 17 (mL)
